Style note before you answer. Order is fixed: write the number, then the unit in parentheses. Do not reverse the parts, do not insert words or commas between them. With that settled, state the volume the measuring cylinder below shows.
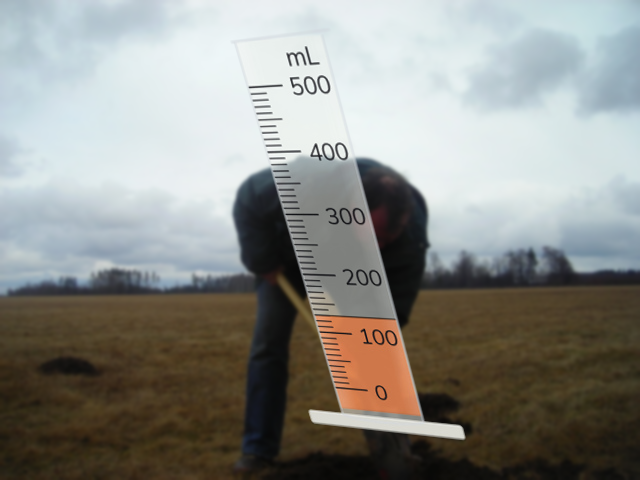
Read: 130 (mL)
